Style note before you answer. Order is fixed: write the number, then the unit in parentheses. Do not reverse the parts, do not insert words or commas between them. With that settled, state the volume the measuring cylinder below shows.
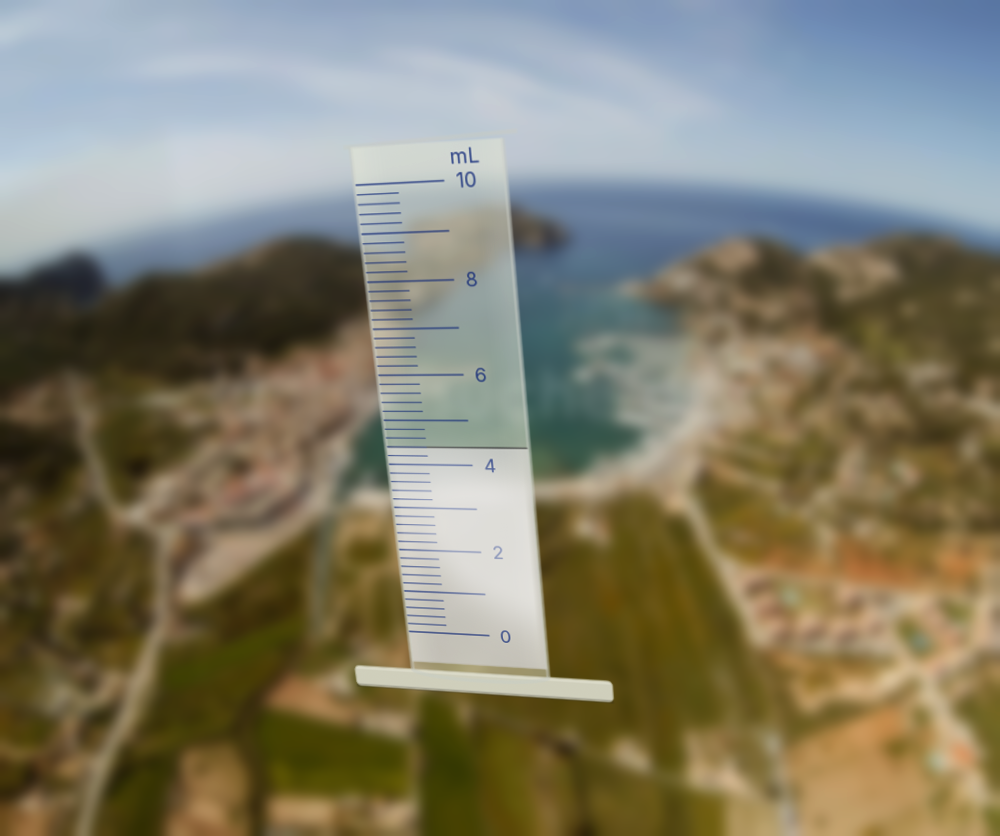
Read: 4.4 (mL)
